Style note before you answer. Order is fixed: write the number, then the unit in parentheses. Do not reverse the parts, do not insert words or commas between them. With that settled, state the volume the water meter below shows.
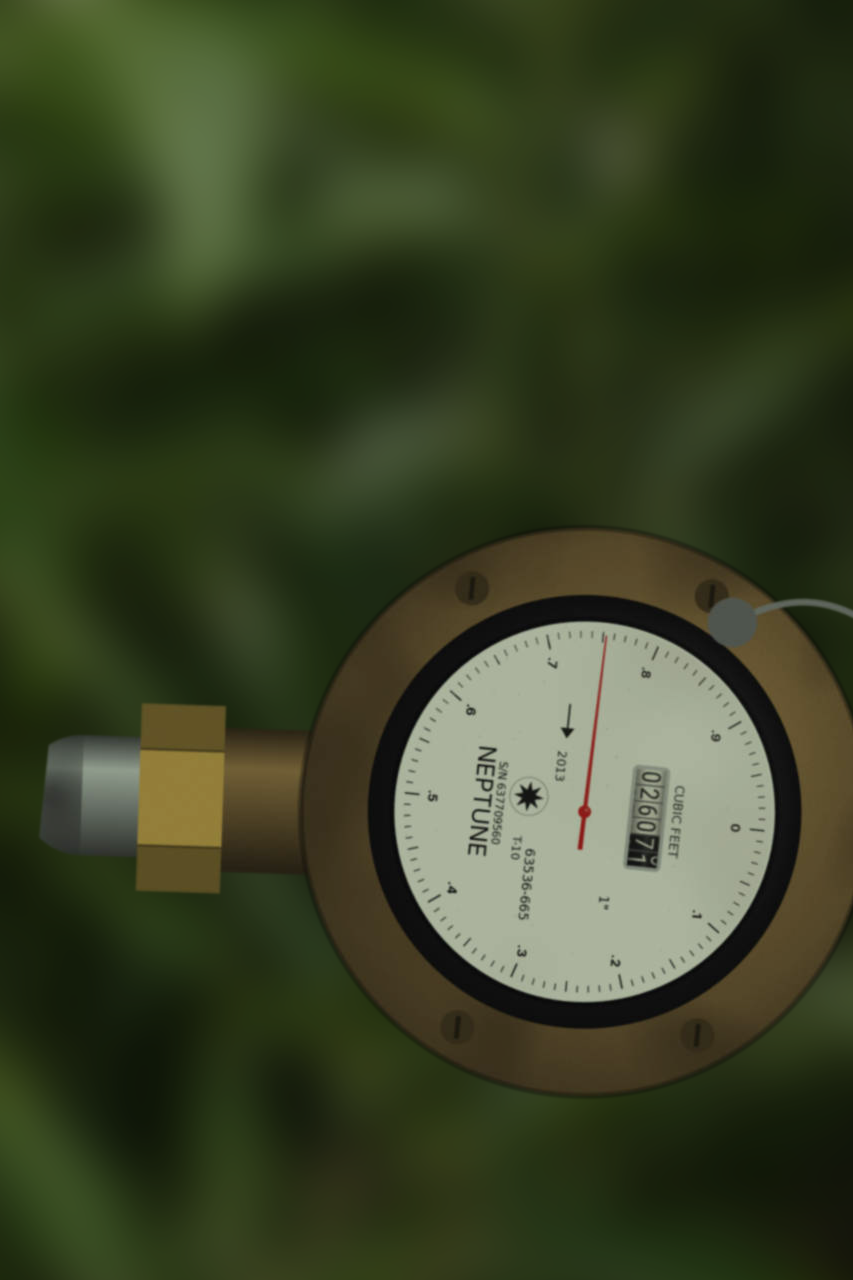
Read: 26070.75 (ft³)
